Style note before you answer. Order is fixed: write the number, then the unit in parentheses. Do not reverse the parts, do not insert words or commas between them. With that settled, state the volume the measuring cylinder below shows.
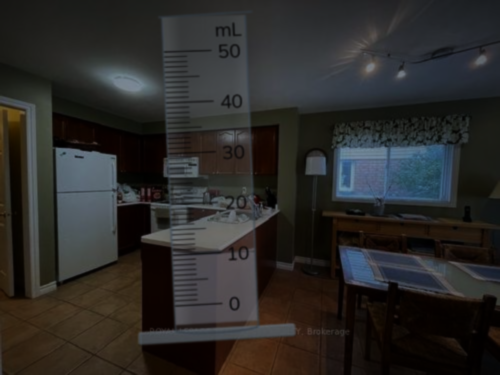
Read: 10 (mL)
